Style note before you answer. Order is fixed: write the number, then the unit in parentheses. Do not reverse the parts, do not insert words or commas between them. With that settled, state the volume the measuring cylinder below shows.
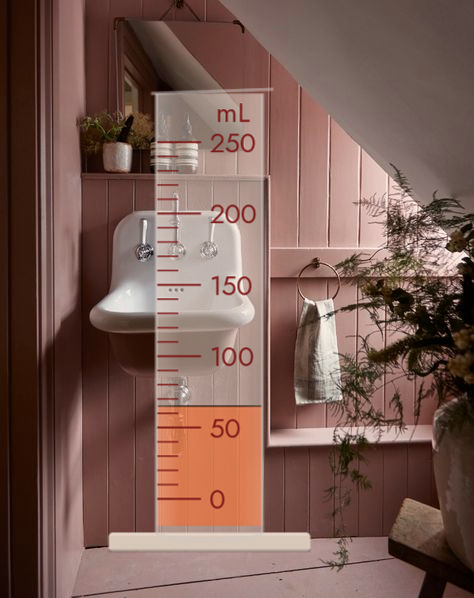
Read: 65 (mL)
